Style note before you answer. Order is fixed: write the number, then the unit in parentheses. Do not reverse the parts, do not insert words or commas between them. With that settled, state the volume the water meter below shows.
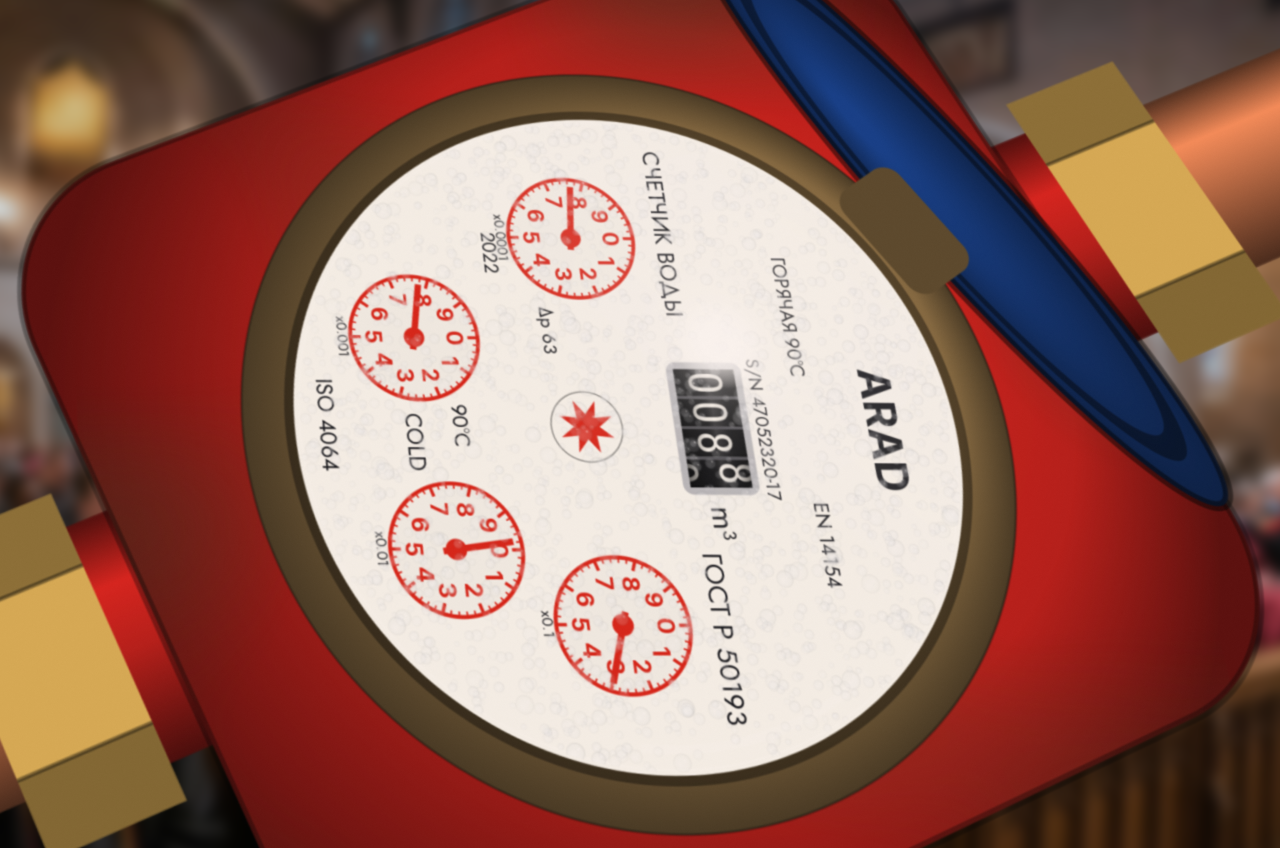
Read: 88.2977 (m³)
